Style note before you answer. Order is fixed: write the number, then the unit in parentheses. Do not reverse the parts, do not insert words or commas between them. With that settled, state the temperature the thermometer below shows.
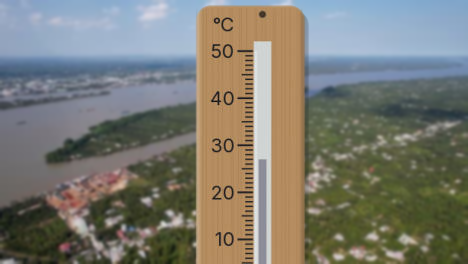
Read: 27 (°C)
